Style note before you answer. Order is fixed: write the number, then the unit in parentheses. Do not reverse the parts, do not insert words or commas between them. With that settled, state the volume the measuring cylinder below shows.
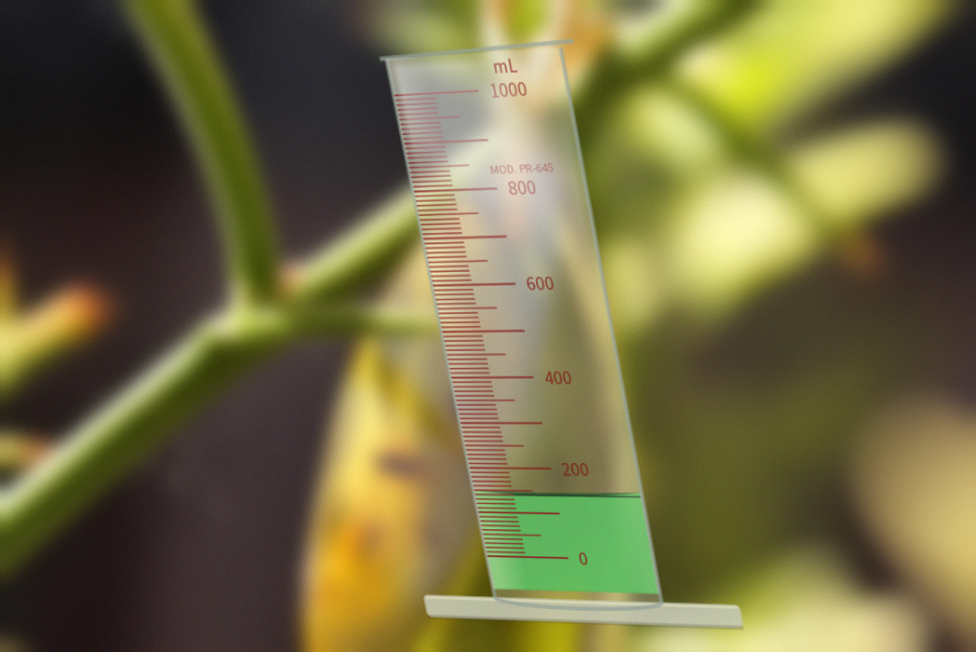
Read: 140 (mL)
